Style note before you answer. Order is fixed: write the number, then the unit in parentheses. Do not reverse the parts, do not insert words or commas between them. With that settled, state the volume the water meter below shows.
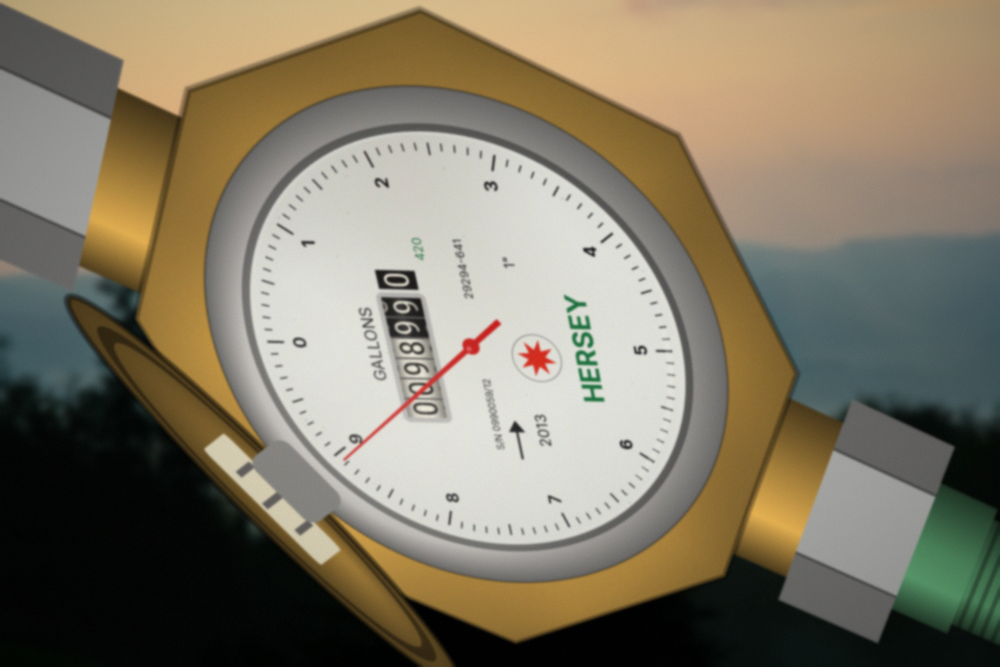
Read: 98988.9 (gal)
